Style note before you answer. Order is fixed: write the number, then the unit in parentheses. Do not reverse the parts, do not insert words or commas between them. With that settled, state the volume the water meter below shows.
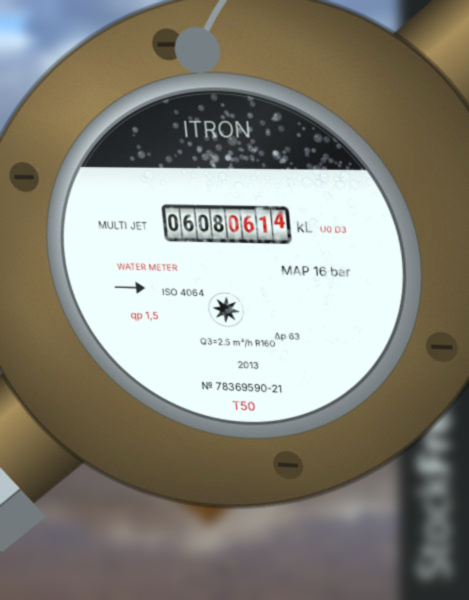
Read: 608.0614 (kL)
